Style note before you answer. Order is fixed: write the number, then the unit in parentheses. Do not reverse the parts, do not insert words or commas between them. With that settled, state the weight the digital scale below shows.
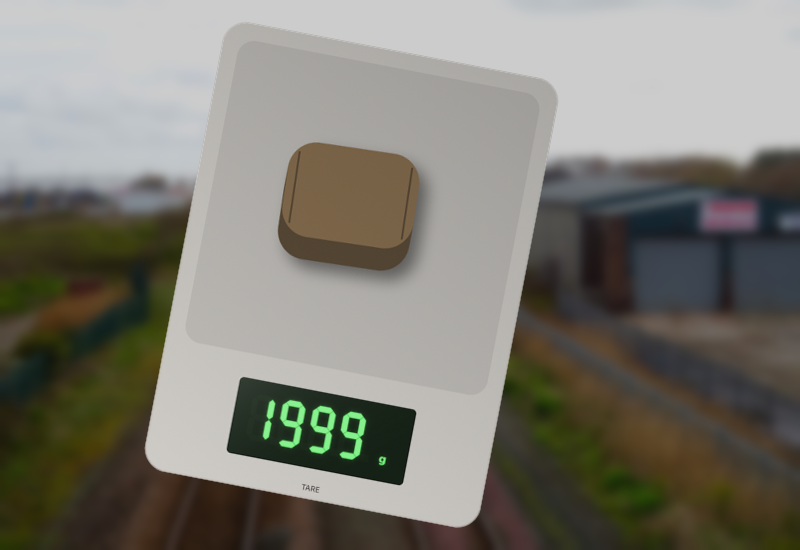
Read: 1999 (g)
